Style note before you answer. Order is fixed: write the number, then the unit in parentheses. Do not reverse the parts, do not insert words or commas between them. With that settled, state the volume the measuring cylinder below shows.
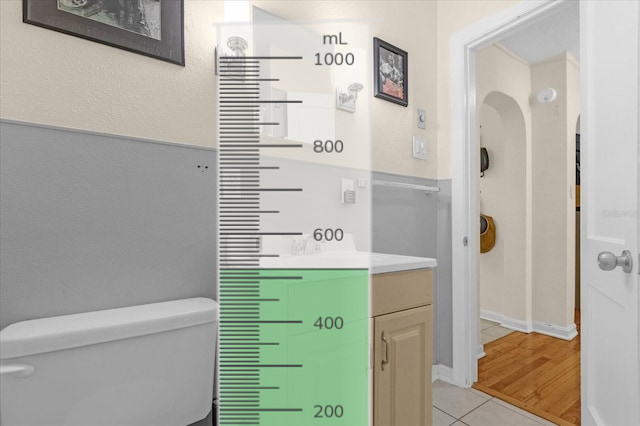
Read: 520 (mL)
